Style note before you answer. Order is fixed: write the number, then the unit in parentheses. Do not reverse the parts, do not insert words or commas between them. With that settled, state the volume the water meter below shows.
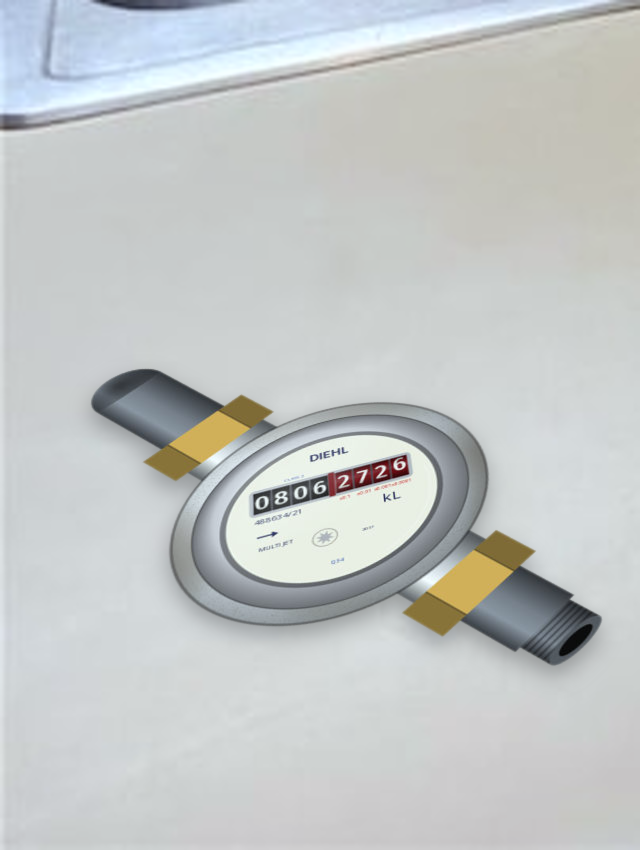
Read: 806.2726 (kL)
